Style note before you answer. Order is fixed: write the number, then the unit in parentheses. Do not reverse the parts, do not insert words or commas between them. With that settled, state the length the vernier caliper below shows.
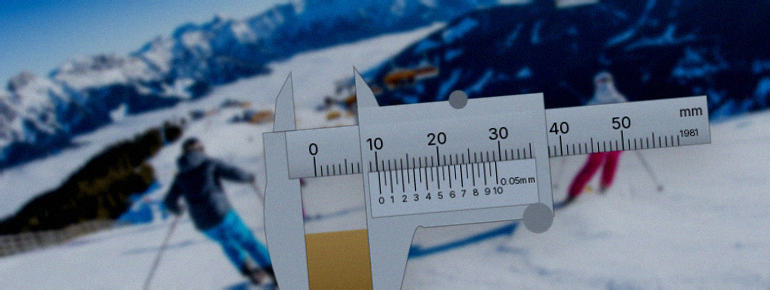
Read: 10.2 (mm)
